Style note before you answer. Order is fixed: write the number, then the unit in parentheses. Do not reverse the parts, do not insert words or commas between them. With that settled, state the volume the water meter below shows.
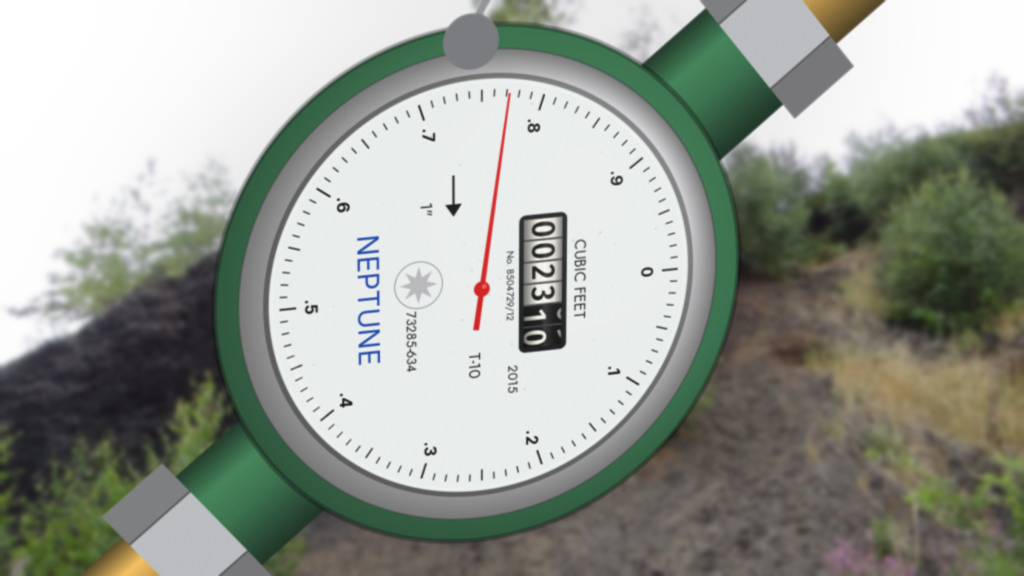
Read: 2309.77 (ft³)
